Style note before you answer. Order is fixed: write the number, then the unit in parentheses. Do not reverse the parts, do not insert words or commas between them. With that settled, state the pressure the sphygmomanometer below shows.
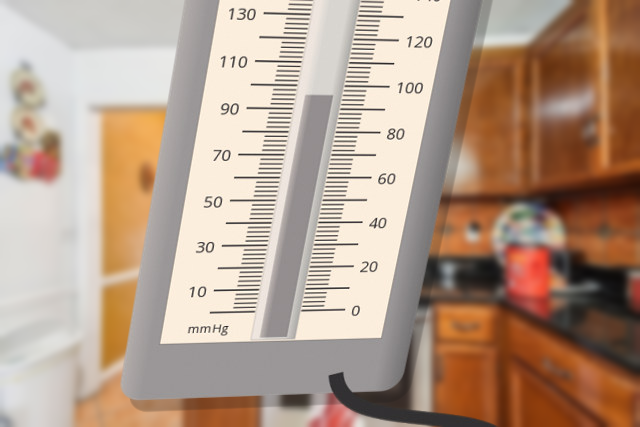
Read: 96 (mmHg)
